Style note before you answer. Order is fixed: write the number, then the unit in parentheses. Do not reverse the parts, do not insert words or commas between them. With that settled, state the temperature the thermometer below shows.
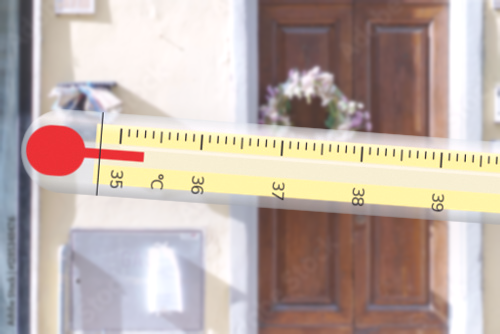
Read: 35.3 (°C)
